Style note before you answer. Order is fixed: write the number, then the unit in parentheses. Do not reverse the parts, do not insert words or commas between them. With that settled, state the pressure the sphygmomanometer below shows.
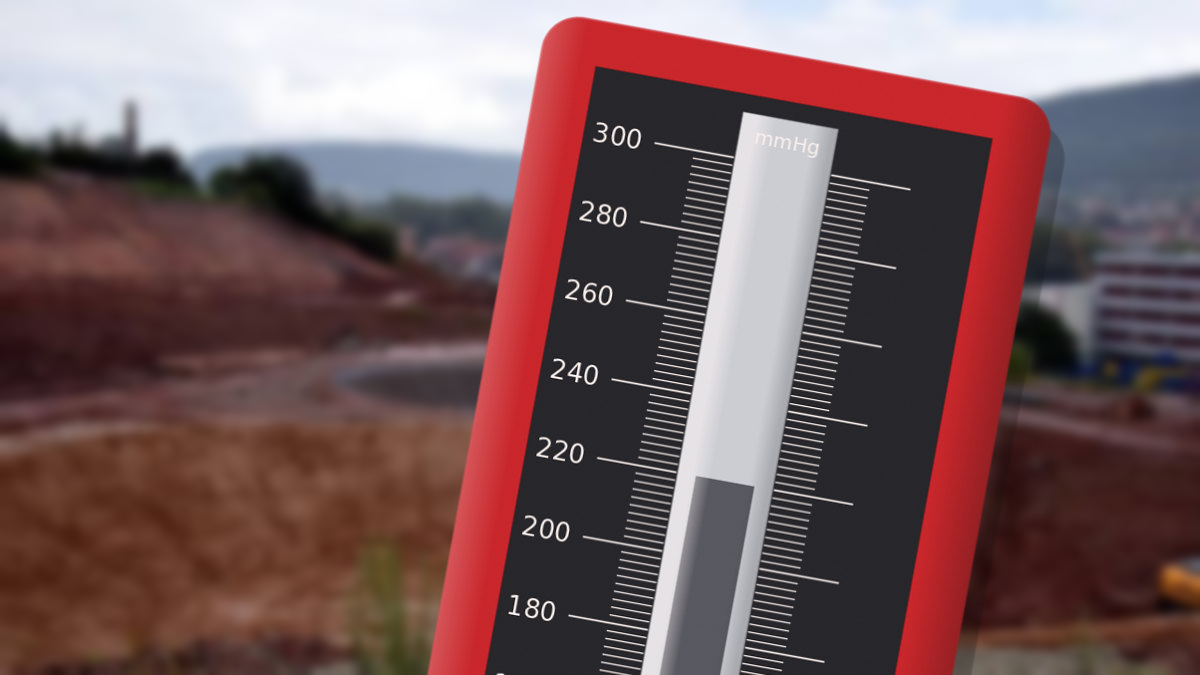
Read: 220 (mmHg)
